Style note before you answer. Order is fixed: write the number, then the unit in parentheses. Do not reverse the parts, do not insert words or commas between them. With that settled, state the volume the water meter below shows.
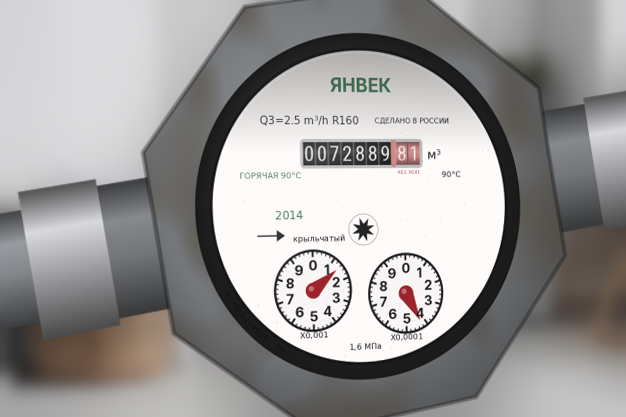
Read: 72889.8114 (m³)
